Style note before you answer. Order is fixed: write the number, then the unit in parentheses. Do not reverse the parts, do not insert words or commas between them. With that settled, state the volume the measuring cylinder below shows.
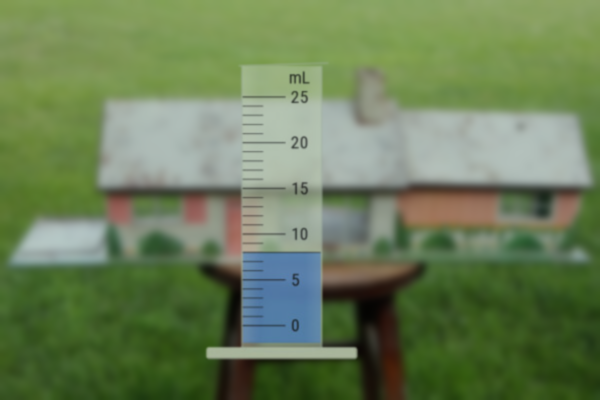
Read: 8 (mL)
